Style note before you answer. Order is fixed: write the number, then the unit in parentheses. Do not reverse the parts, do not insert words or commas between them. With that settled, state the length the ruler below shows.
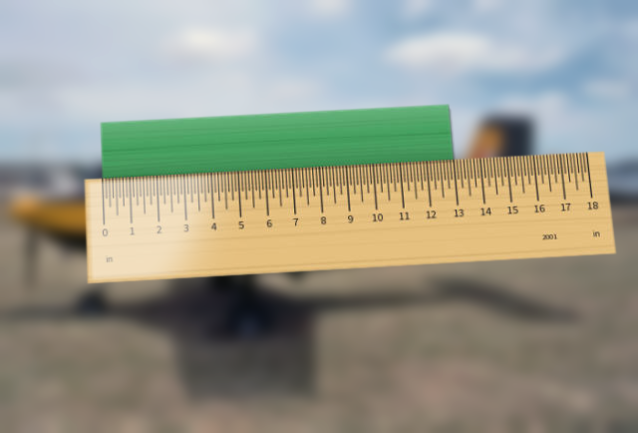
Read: 13 (in)
